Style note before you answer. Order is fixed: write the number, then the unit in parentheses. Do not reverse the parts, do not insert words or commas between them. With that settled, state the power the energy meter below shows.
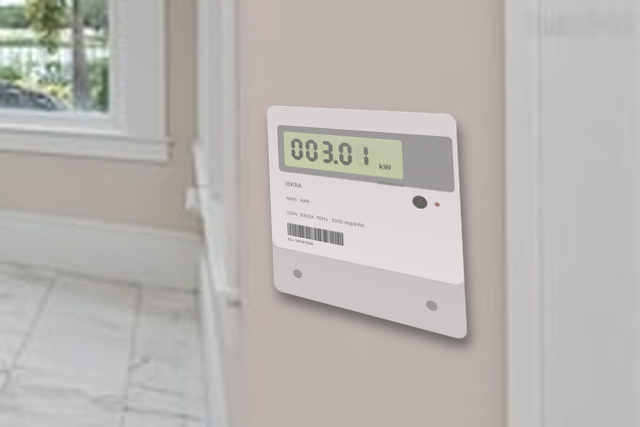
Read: 3.01 (kW)
